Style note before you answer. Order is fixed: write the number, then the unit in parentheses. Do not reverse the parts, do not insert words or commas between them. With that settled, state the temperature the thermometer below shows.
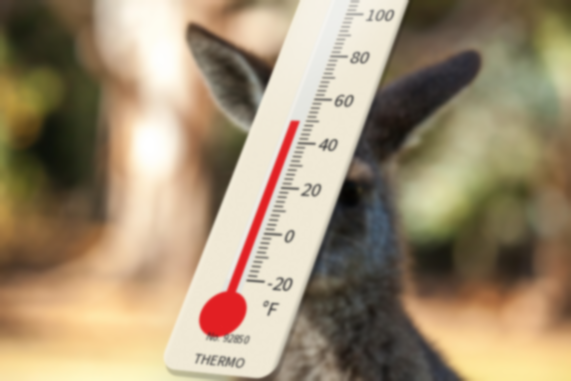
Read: 50 (°F)
